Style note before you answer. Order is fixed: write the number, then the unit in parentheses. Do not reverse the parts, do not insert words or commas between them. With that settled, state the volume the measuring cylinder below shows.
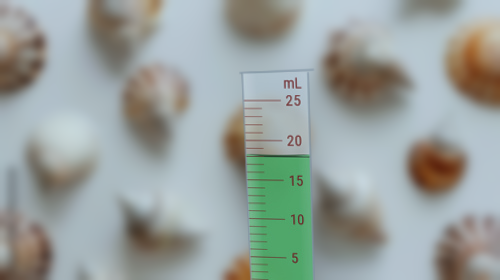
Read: 18 (mL)
